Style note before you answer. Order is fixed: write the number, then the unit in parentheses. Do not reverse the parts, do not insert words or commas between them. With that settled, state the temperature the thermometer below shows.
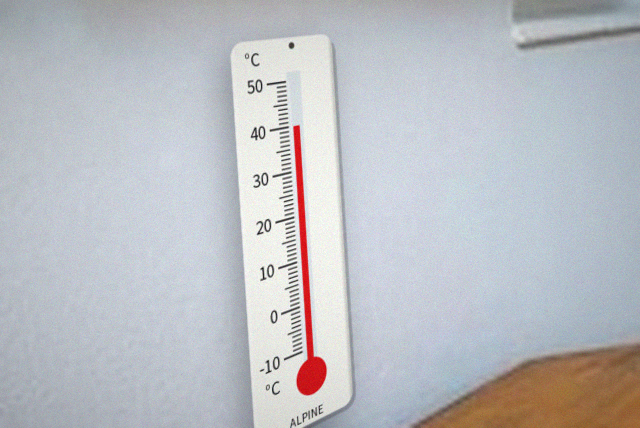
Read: 40 (°C)
